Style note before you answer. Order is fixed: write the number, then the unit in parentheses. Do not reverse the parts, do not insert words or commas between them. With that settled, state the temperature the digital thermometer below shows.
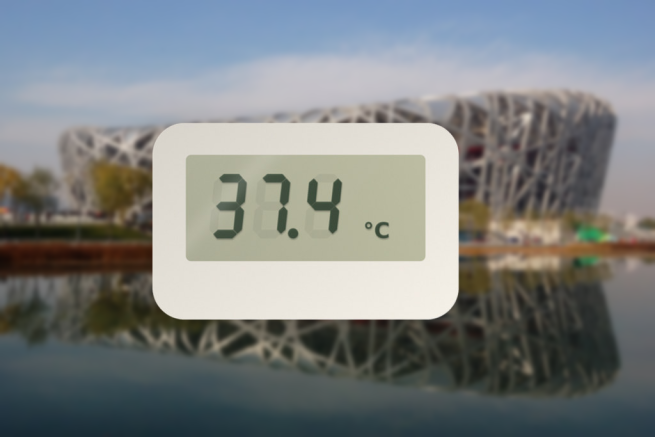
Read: 37.4 (°C)
